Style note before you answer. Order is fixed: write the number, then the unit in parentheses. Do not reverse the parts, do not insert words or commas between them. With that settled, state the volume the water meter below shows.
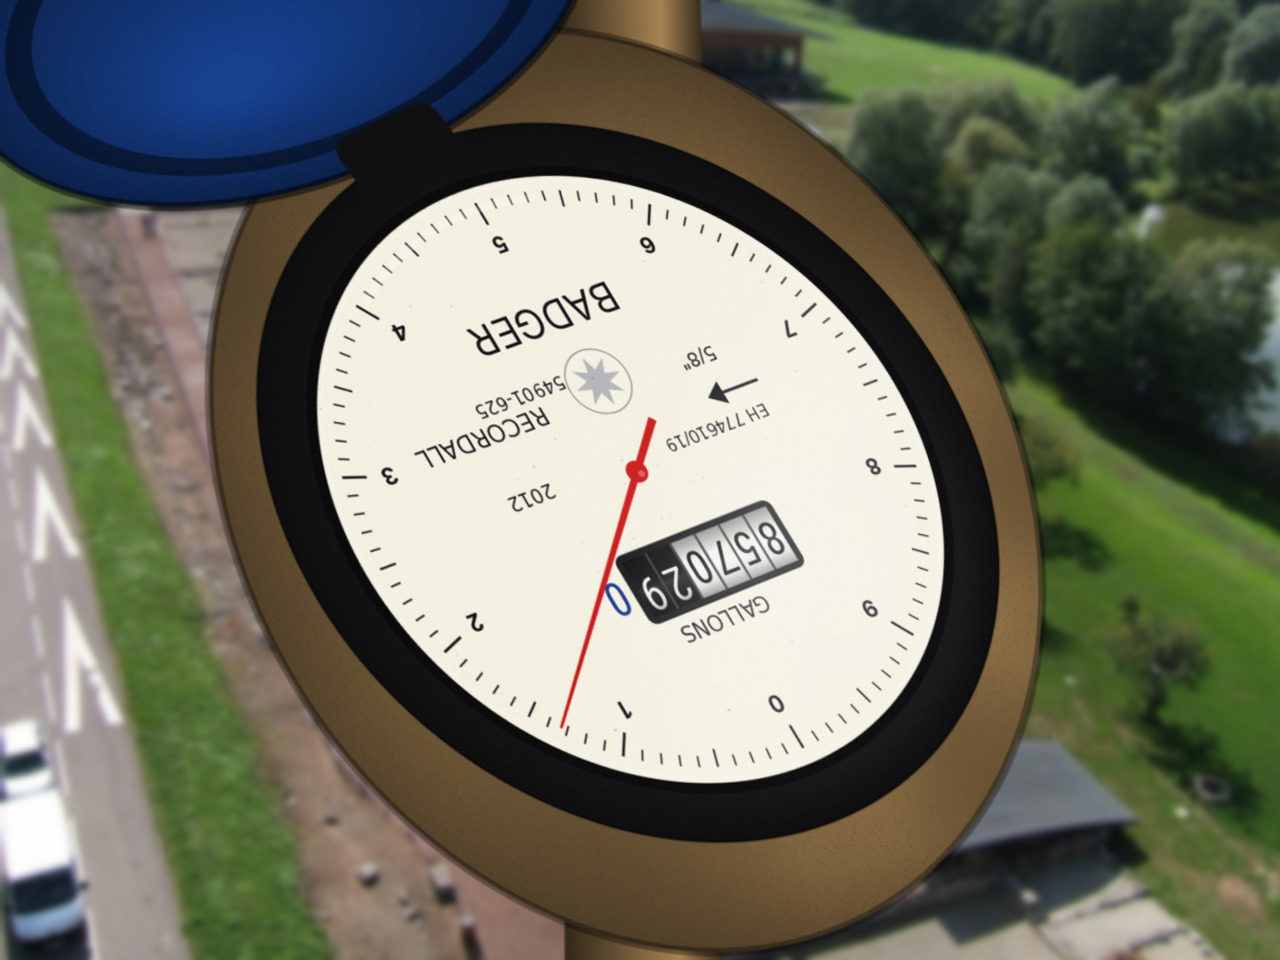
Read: 8570291.3 (gal)
